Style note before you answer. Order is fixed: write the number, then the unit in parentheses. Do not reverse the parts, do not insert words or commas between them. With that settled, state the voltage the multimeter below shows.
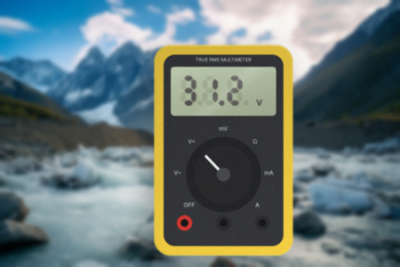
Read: 31.2 (V)
